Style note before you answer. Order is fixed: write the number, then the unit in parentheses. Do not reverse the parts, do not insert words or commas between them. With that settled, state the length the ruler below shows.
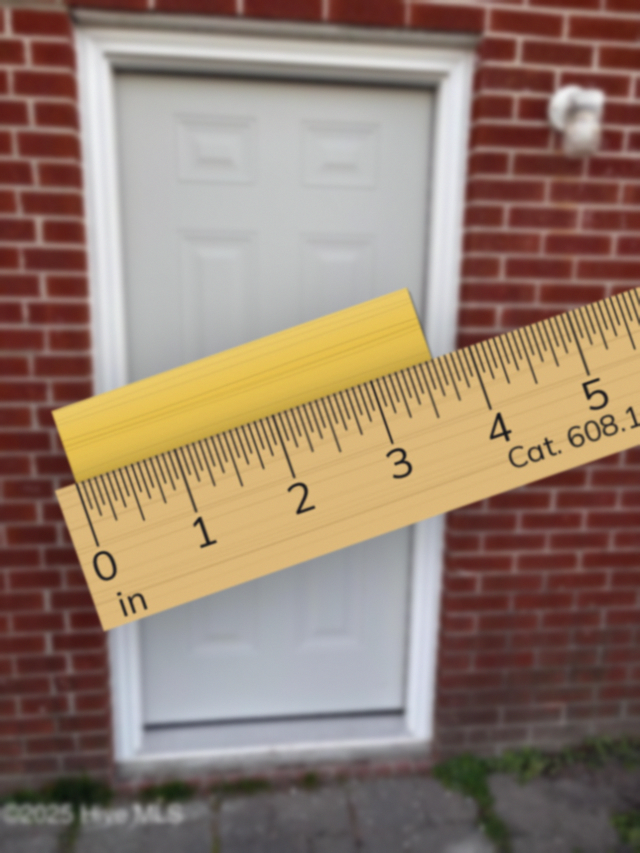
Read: 3.625 (in)
